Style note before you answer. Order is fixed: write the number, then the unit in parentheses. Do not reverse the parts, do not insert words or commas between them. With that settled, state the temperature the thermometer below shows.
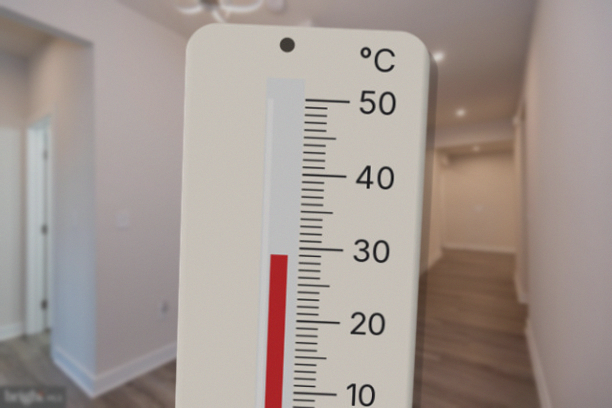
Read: 29 (°C)
